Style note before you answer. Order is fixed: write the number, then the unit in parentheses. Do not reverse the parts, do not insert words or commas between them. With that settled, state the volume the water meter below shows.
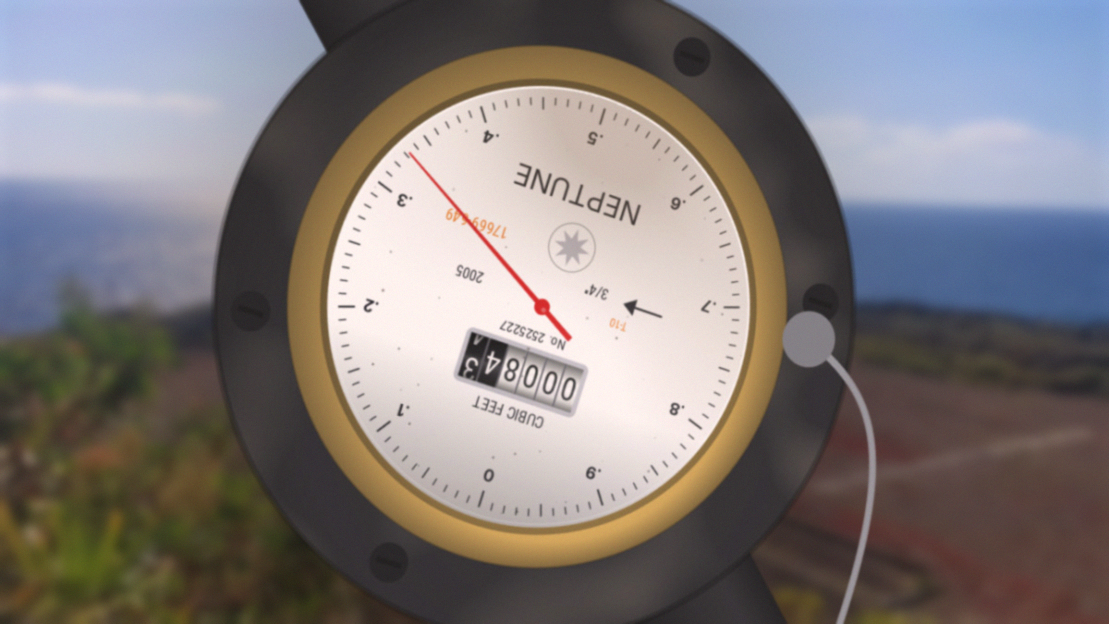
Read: 843.33 (ft³)
